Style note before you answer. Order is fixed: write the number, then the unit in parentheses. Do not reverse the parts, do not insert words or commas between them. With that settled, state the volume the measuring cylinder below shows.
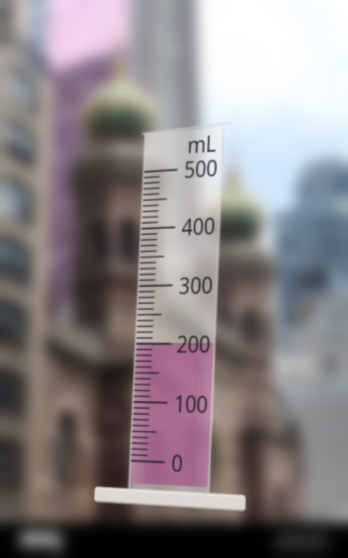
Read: 200 (mL)
